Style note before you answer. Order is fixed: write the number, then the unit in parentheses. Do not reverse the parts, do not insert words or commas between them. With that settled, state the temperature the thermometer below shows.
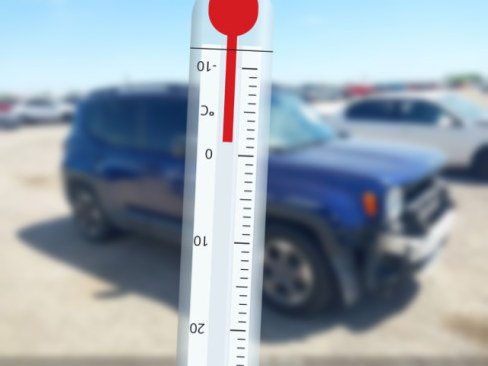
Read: -1.5 (°C)
